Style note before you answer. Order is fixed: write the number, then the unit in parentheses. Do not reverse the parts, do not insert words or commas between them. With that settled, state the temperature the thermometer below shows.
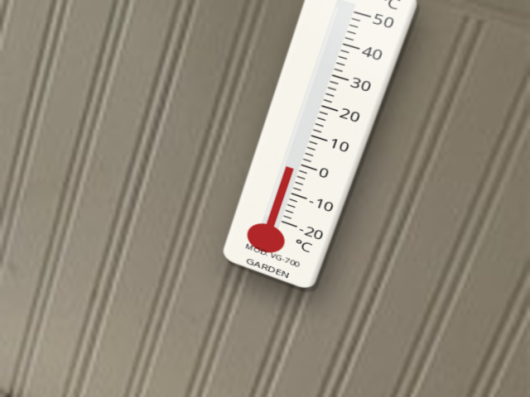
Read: -2 (°C)
